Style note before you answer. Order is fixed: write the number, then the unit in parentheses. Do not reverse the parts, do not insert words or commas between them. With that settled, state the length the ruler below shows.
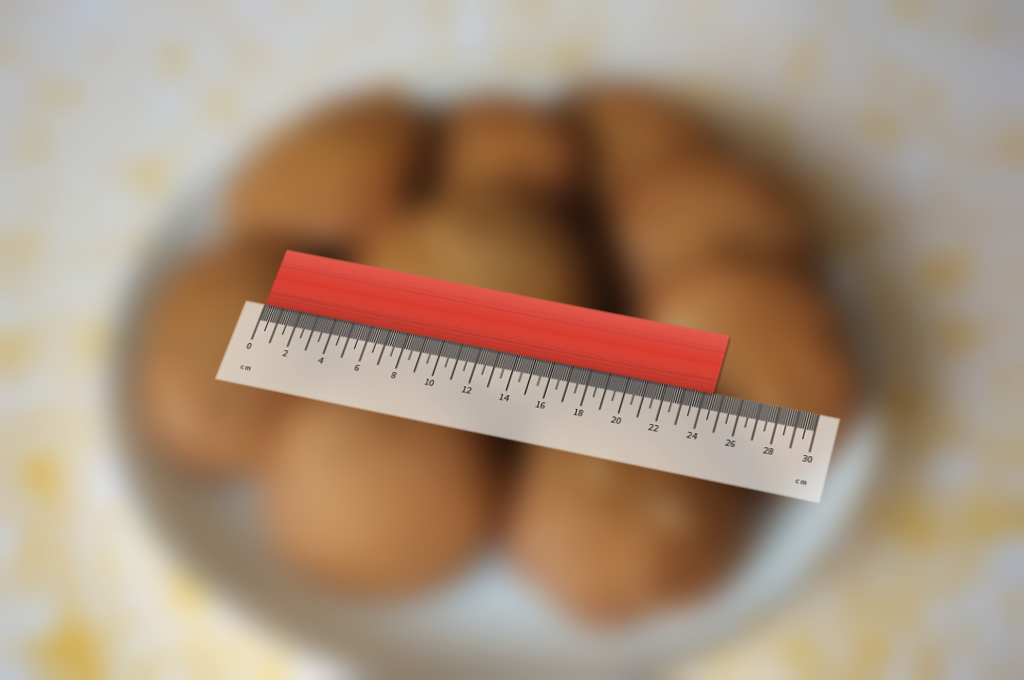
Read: 24.5 (cm)
